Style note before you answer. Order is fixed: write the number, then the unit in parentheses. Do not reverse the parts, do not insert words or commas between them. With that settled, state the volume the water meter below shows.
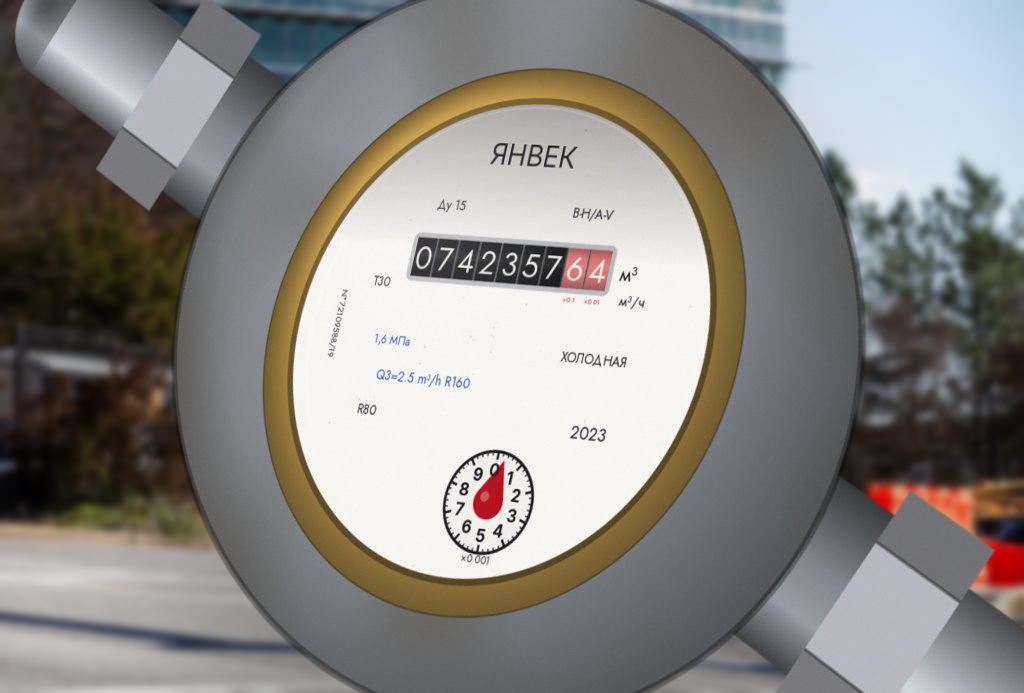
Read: 742357.640 (m³)
